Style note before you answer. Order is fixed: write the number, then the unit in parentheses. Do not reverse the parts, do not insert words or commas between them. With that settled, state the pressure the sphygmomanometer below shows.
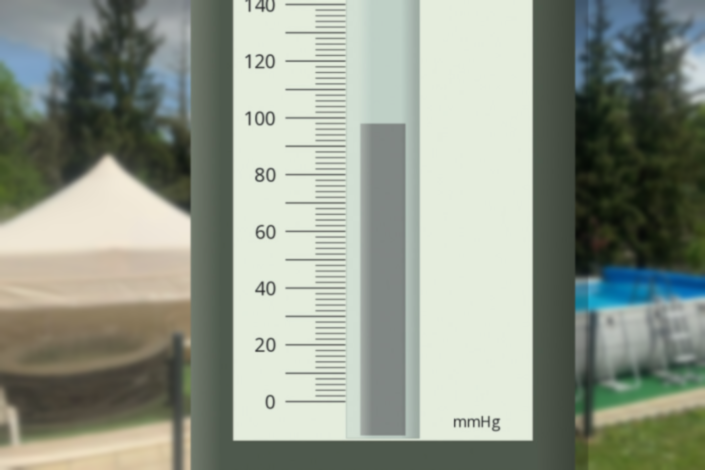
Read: 98 (mmHg)
